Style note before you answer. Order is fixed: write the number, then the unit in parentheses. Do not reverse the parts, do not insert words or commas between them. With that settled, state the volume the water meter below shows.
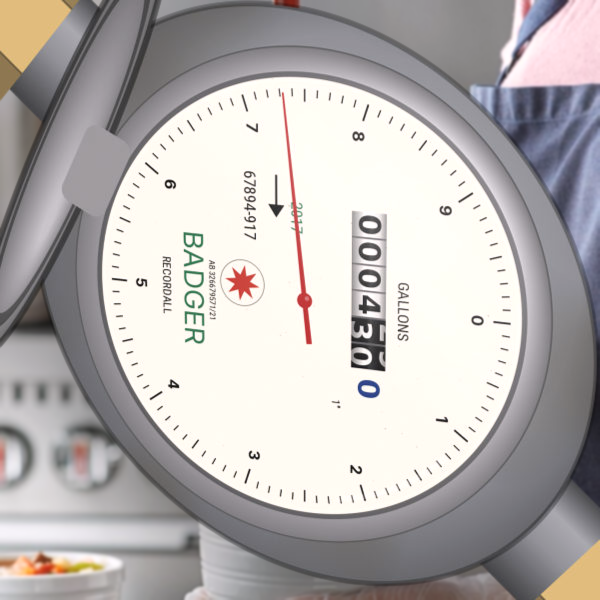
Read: 4297.3 (gal)
